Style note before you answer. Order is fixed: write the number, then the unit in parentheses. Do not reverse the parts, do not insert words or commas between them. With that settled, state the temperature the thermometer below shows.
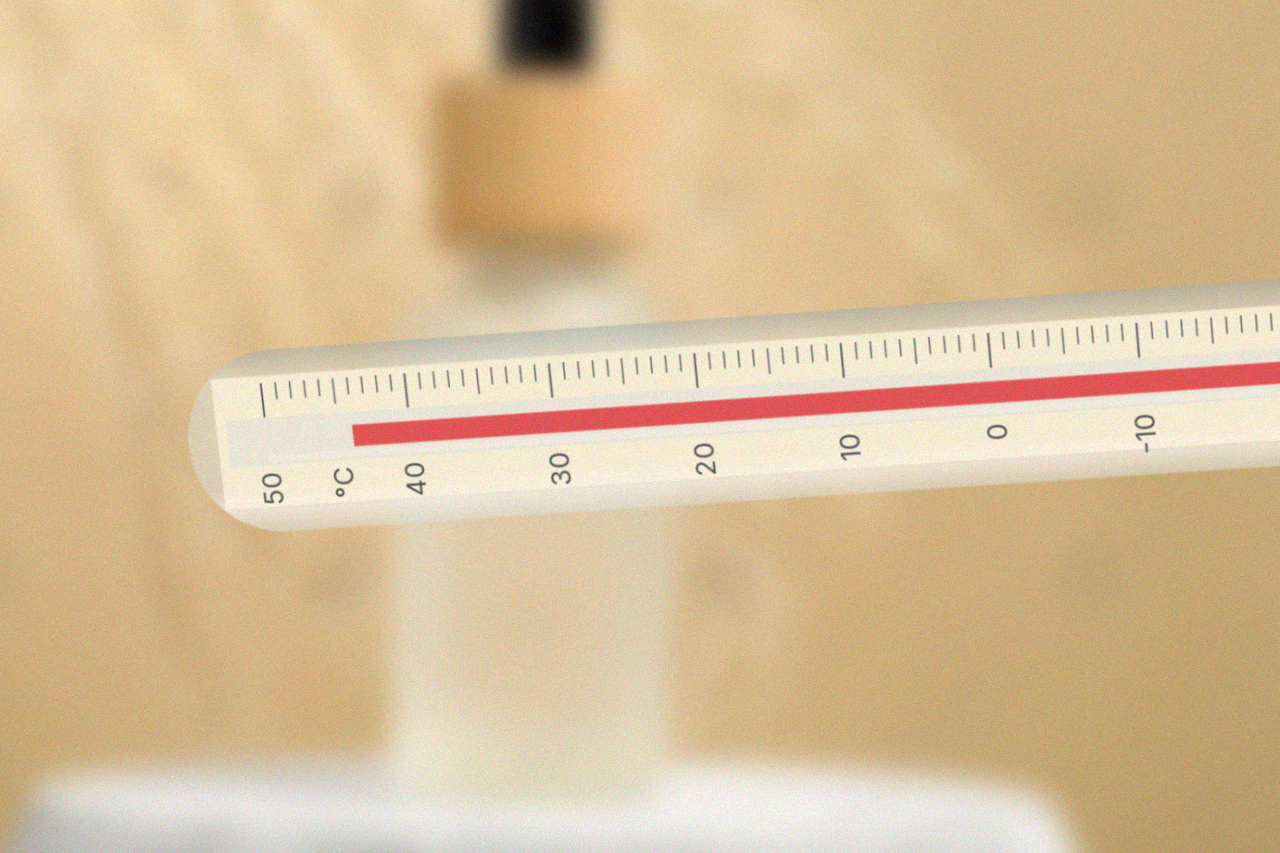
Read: 44 (°C)
